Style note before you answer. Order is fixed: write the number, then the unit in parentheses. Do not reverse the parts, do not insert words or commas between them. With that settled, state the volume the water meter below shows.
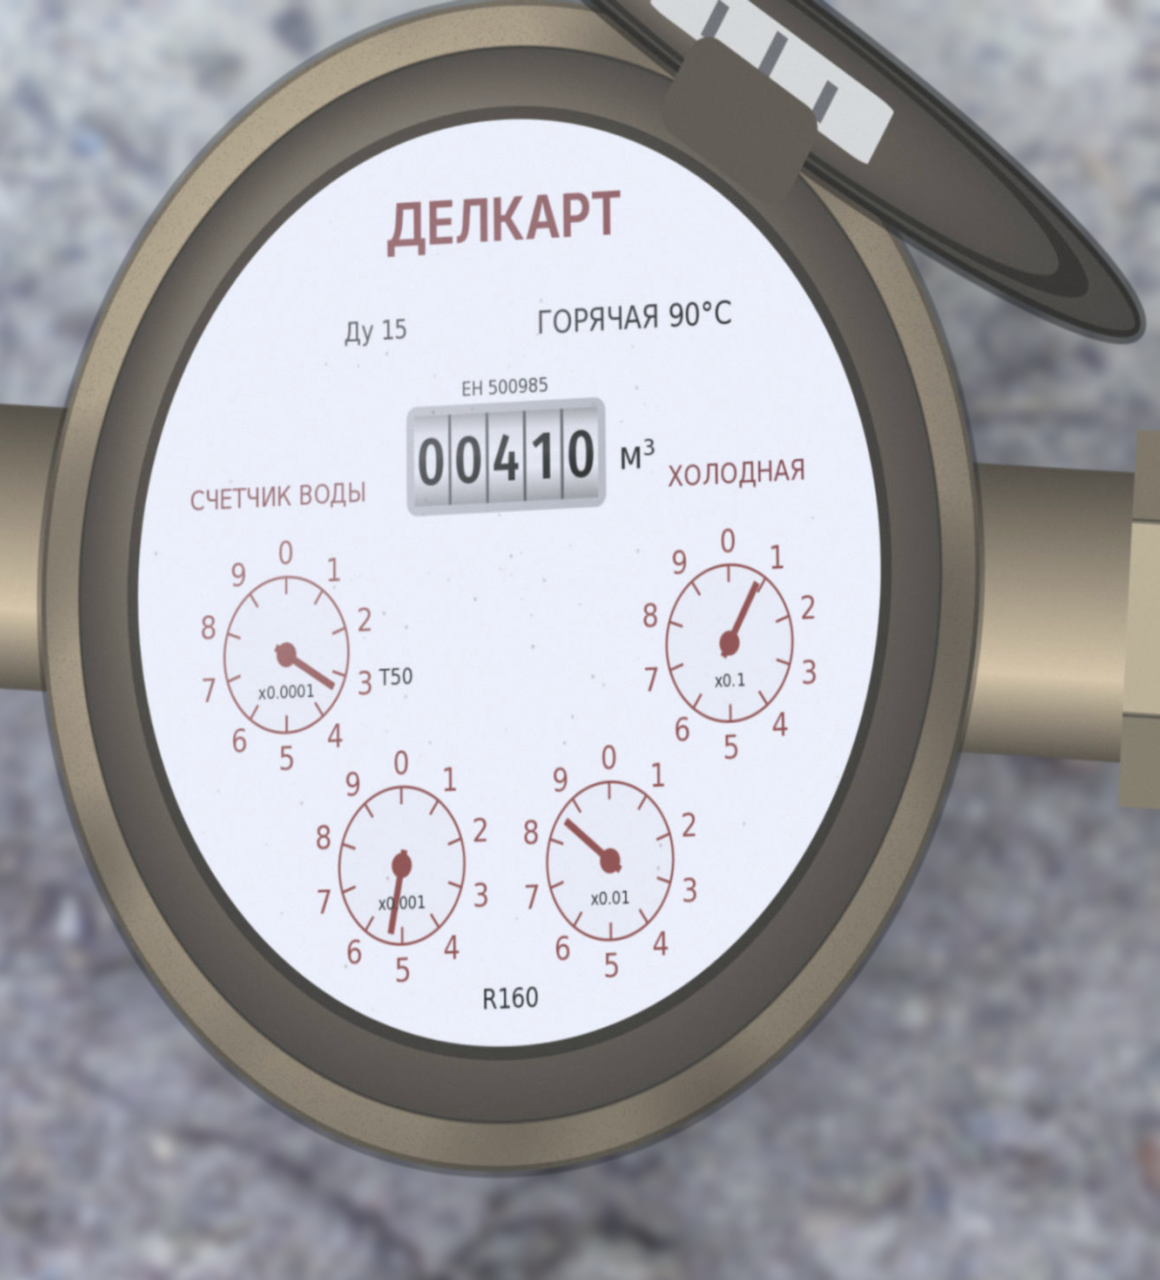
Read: 410.0853 (m³)
